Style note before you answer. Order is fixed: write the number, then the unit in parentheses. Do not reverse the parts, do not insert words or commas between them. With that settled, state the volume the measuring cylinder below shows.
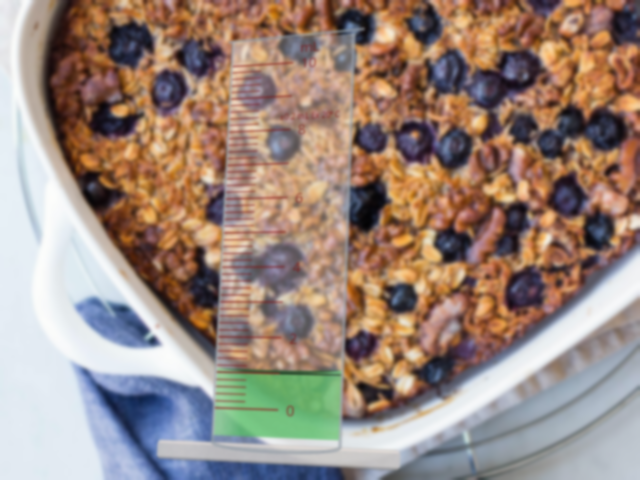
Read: 1 (mL)
